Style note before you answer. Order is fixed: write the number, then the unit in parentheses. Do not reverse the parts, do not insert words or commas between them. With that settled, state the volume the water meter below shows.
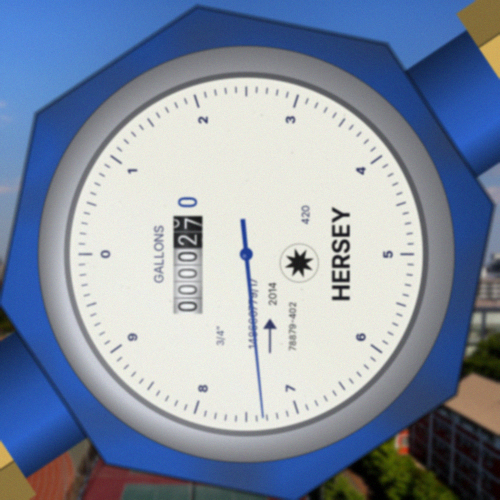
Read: 267.3 (gal)
